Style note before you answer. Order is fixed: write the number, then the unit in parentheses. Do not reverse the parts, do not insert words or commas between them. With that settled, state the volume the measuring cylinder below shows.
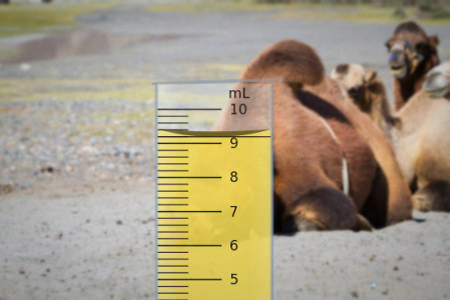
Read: 9.2 (mL)
